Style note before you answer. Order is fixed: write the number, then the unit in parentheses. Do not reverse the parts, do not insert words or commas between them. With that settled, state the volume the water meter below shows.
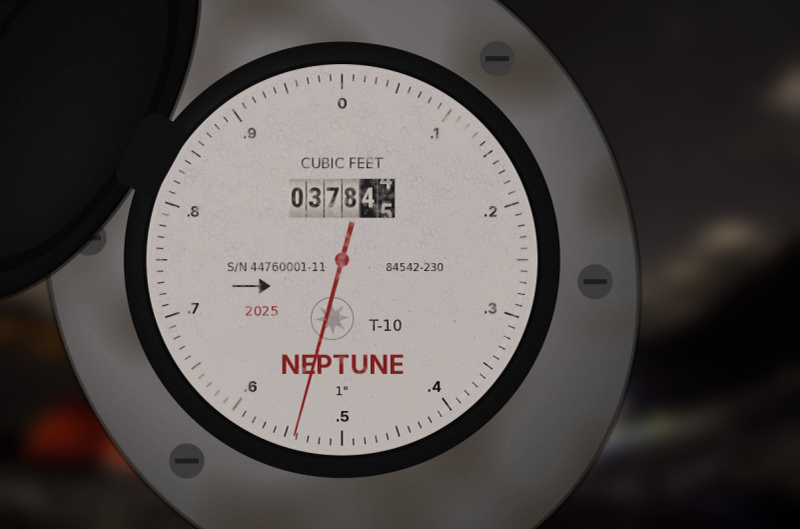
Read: 37844.54 (ft³)
